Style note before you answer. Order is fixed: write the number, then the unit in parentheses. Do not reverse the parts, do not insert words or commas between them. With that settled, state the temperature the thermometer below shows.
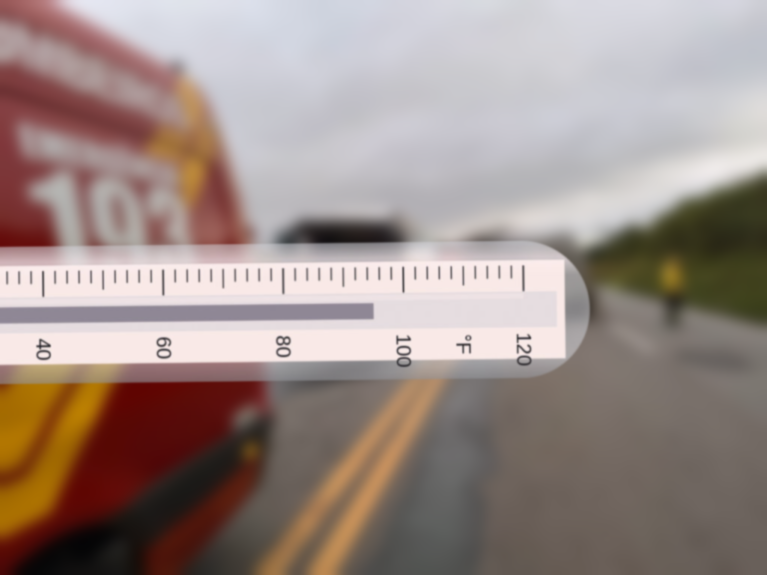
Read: 95 (°F)
